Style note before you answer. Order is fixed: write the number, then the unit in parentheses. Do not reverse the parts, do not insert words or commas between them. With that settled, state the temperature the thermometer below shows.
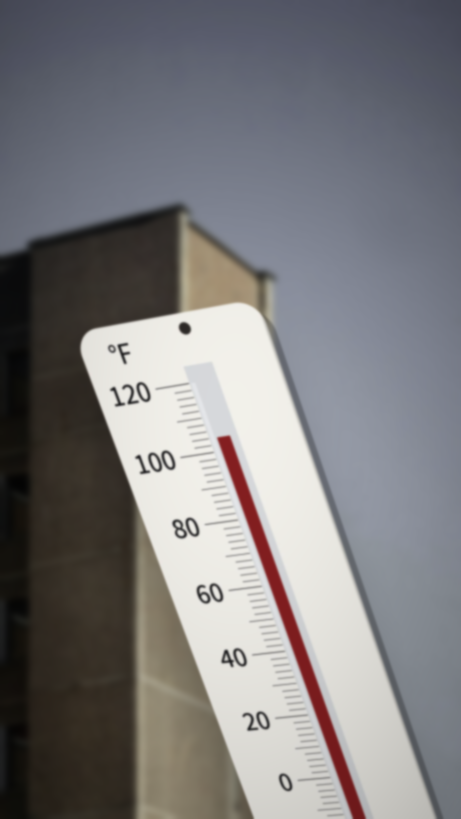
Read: 104 (°F)
